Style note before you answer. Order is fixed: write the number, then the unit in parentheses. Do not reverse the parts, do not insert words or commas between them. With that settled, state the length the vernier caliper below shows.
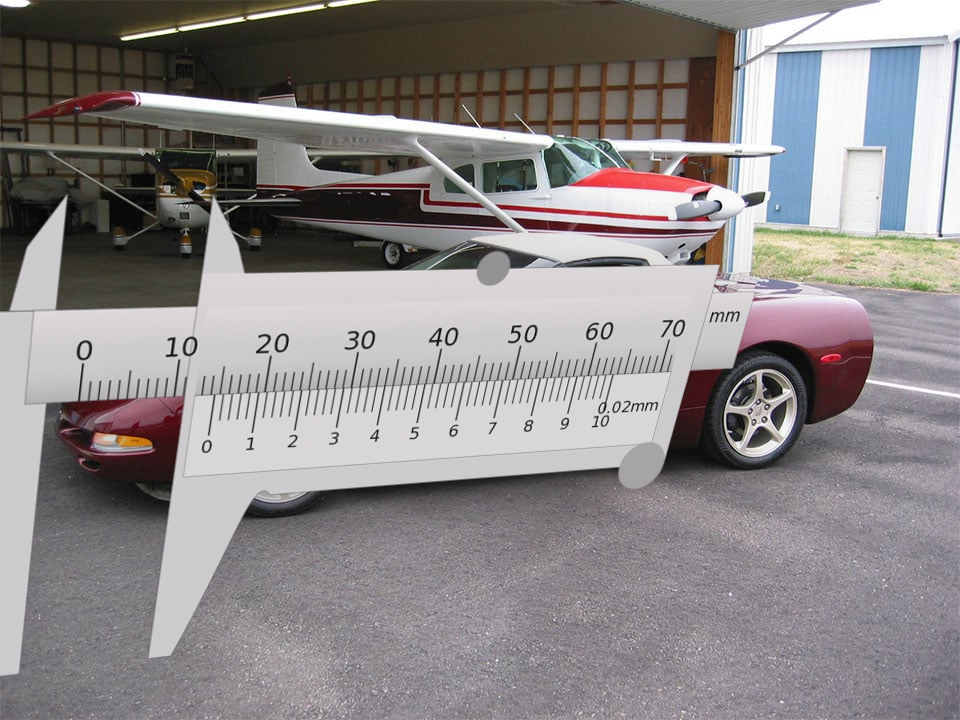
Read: 14.4 (mm)
